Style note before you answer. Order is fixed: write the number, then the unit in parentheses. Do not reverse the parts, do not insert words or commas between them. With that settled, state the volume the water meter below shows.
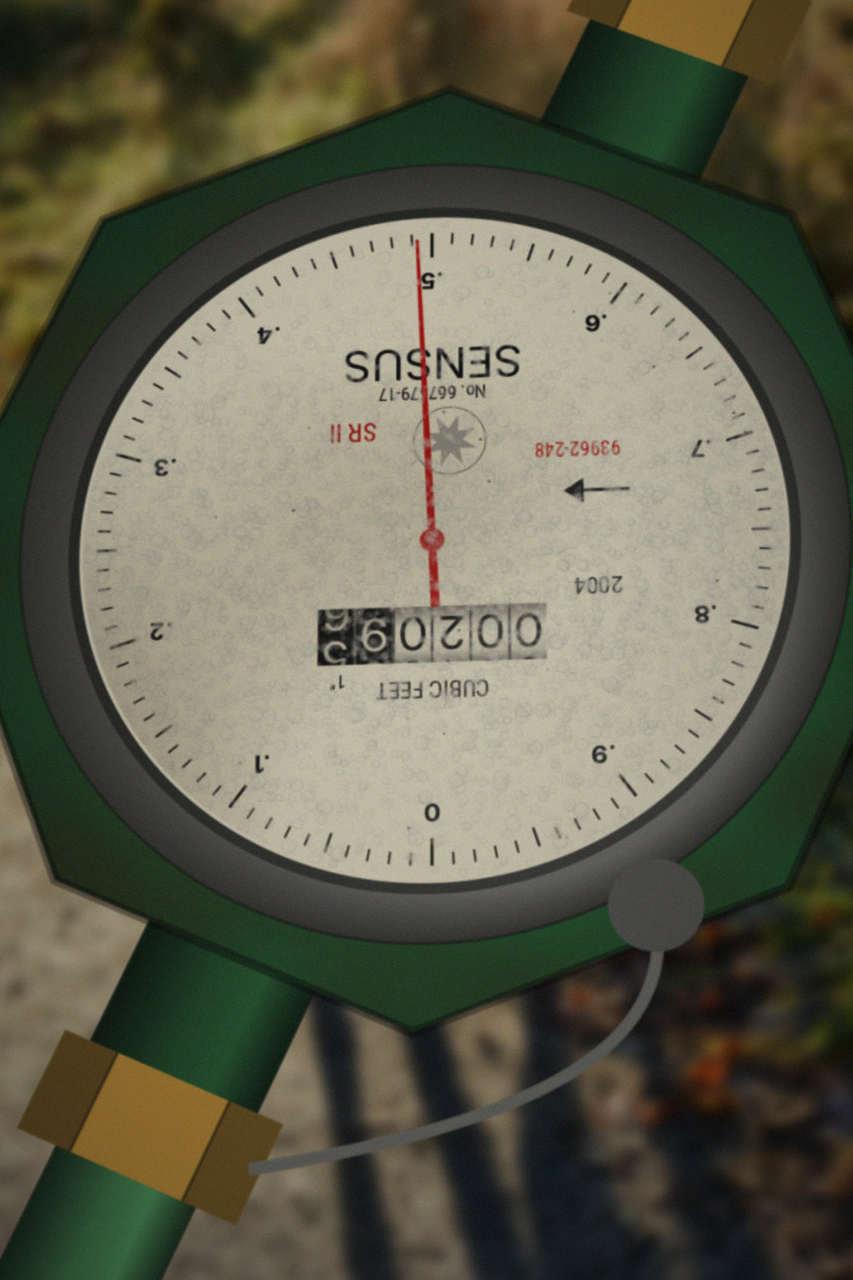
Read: 2095.49 (ft³)
